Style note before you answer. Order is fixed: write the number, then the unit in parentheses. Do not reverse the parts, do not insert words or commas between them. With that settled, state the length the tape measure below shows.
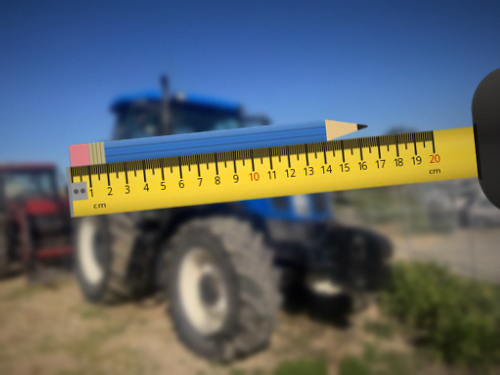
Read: 16.5 (cm)
